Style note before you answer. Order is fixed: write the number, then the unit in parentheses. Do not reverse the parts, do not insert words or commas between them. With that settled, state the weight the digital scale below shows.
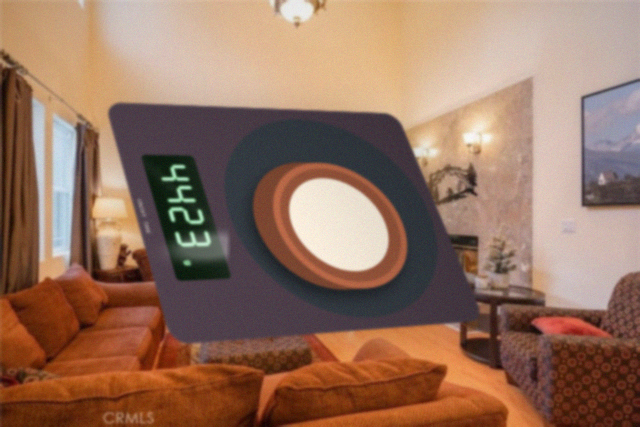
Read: 4423 (g)
